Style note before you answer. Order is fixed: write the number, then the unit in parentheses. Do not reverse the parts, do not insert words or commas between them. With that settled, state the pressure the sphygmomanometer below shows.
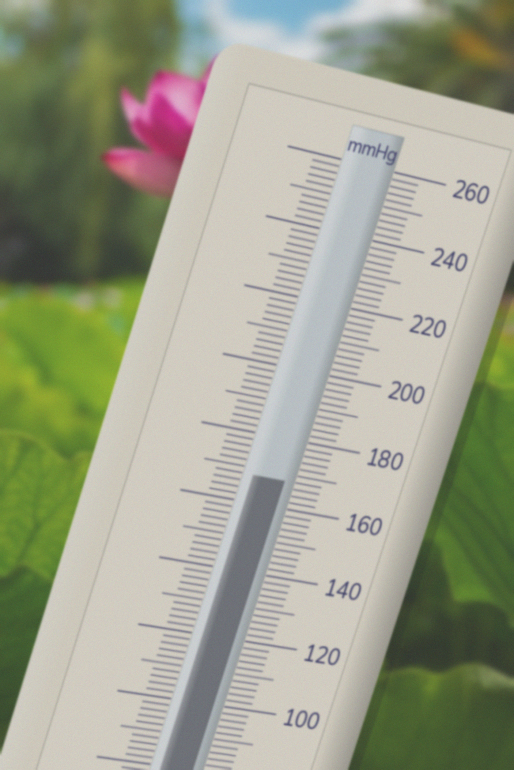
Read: 168 (mmHg)
